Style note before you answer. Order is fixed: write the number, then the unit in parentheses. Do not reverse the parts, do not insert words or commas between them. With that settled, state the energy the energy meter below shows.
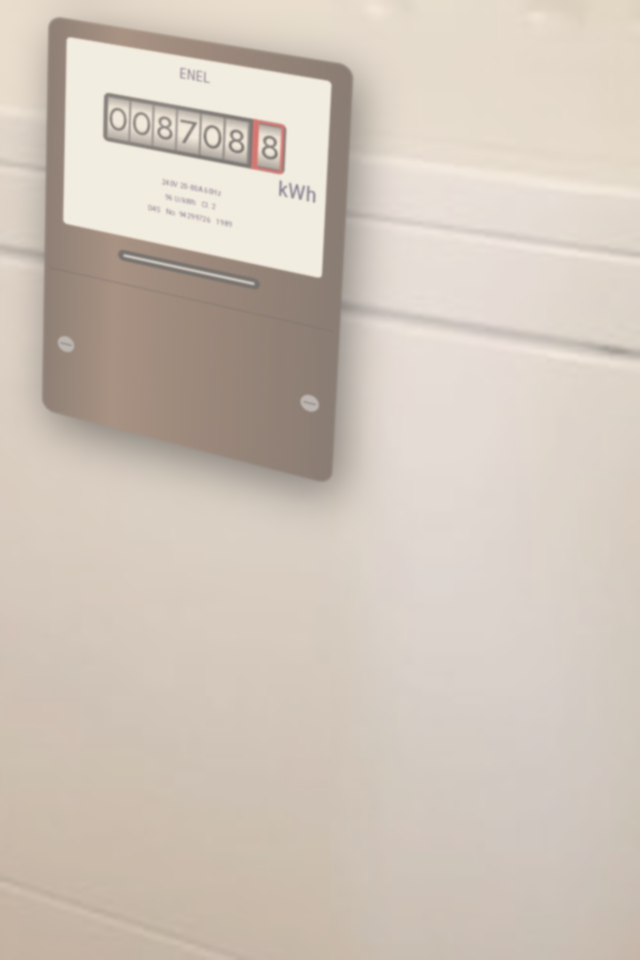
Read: 8708.8 (kWh)
